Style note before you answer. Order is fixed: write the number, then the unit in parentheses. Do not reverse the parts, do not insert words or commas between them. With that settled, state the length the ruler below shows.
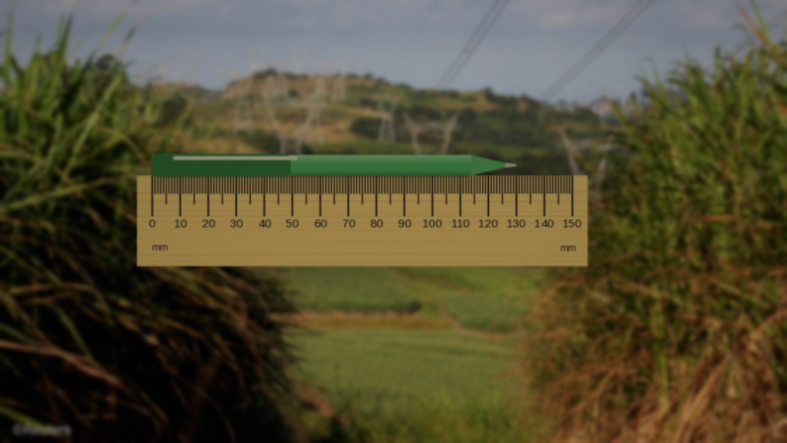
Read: 130 (mm)
